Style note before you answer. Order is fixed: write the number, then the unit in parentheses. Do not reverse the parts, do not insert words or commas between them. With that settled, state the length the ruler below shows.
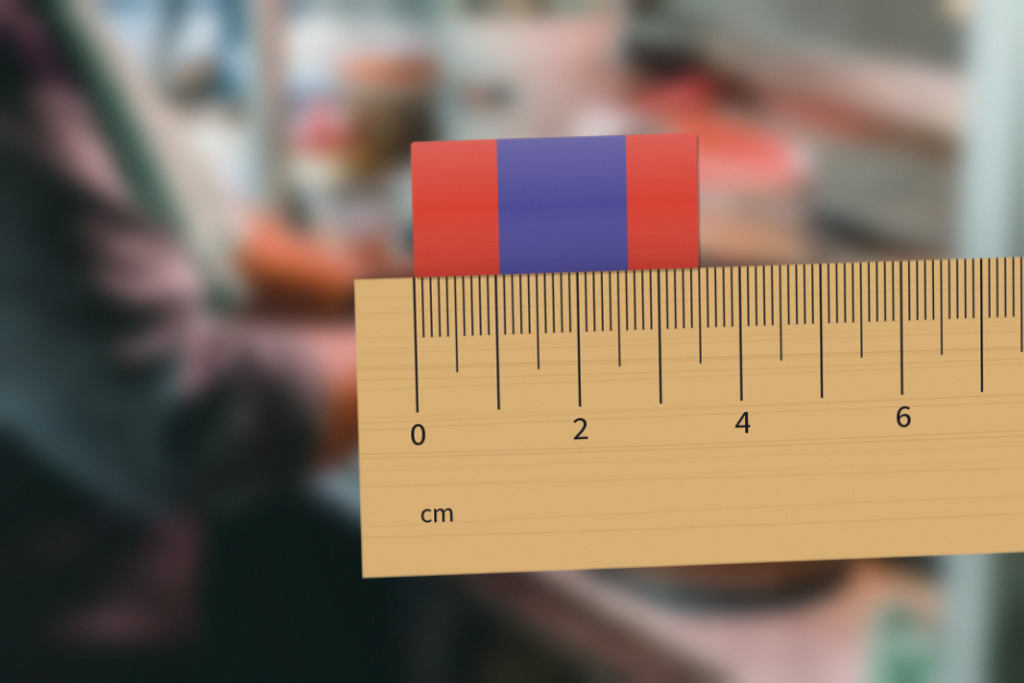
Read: 3.5 (cm)
